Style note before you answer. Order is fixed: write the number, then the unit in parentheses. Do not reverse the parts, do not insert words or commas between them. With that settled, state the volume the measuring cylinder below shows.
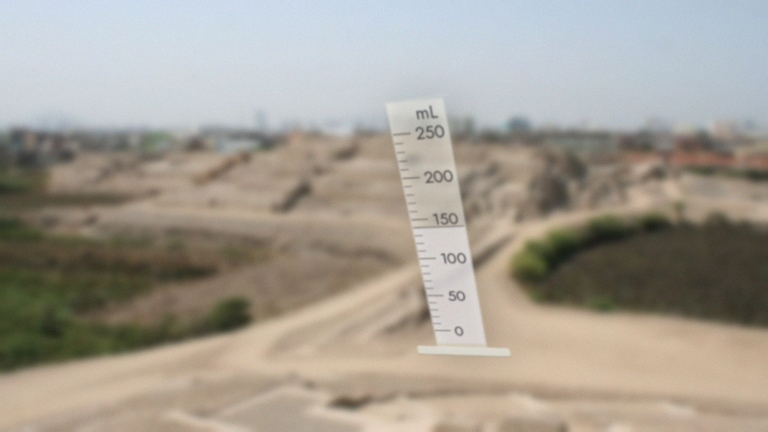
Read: 140 (mL)
